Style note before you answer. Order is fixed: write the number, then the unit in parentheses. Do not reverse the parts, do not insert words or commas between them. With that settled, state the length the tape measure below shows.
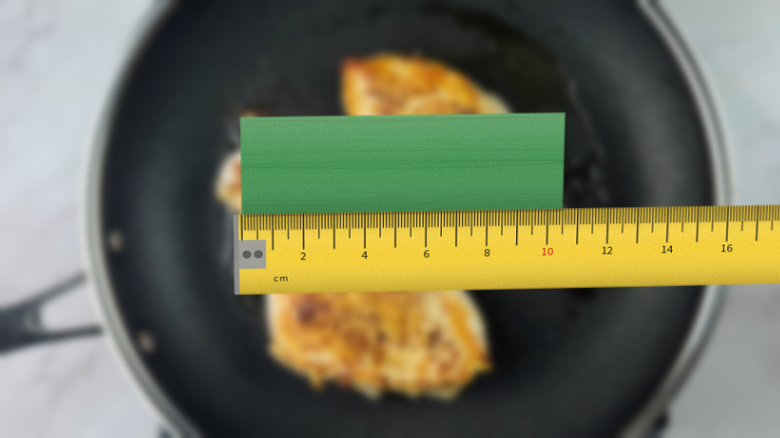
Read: 10.5 (cm)
